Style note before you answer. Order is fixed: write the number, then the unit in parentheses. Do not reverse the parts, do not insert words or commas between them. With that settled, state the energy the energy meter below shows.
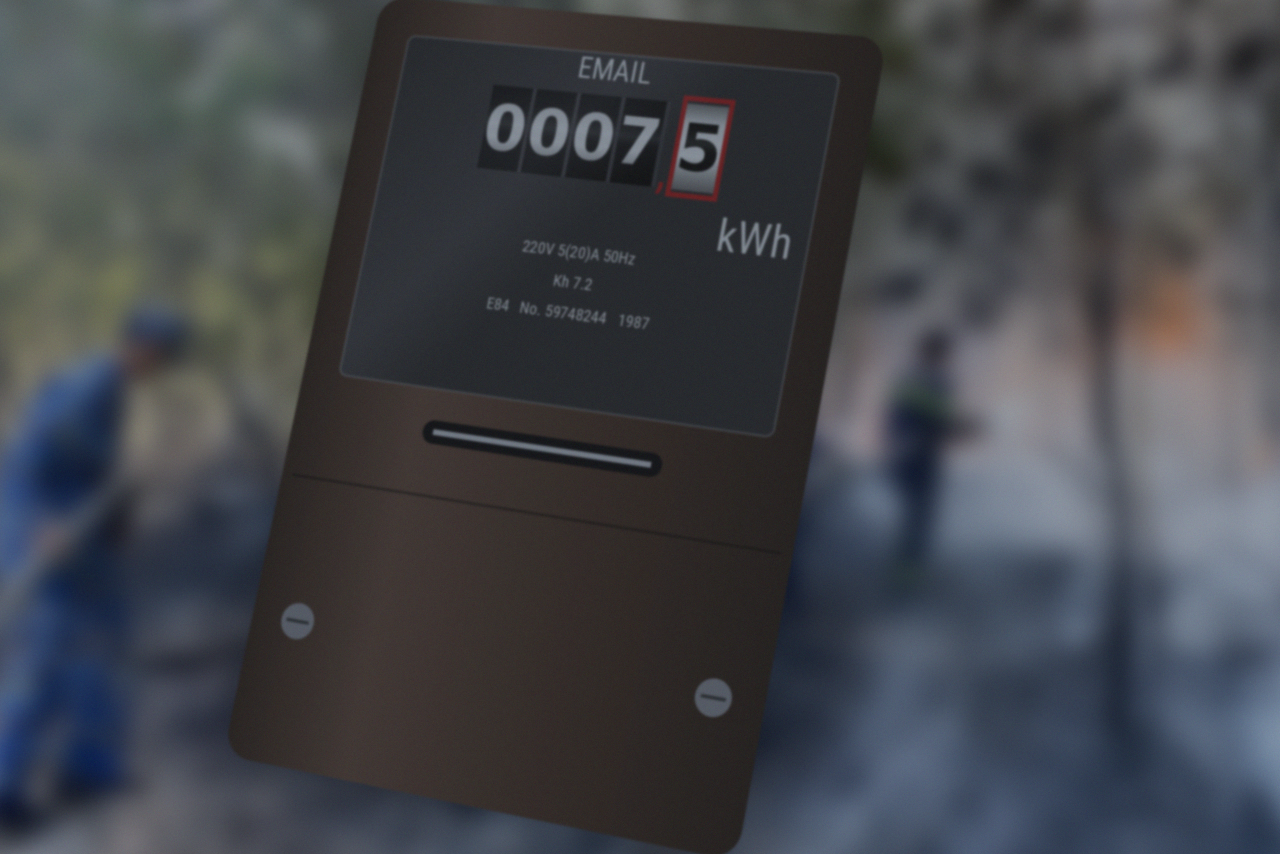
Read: 7.5 (kWh)
